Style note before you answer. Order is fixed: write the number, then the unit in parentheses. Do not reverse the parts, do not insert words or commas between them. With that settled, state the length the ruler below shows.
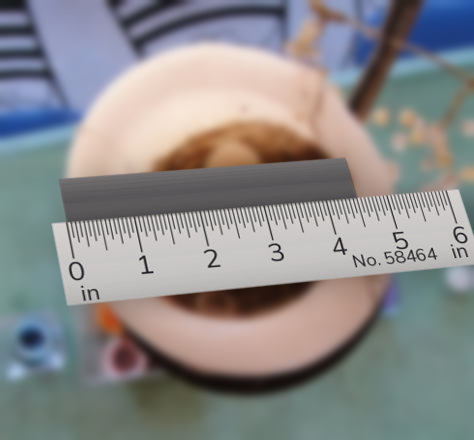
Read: 4.5 (in)
